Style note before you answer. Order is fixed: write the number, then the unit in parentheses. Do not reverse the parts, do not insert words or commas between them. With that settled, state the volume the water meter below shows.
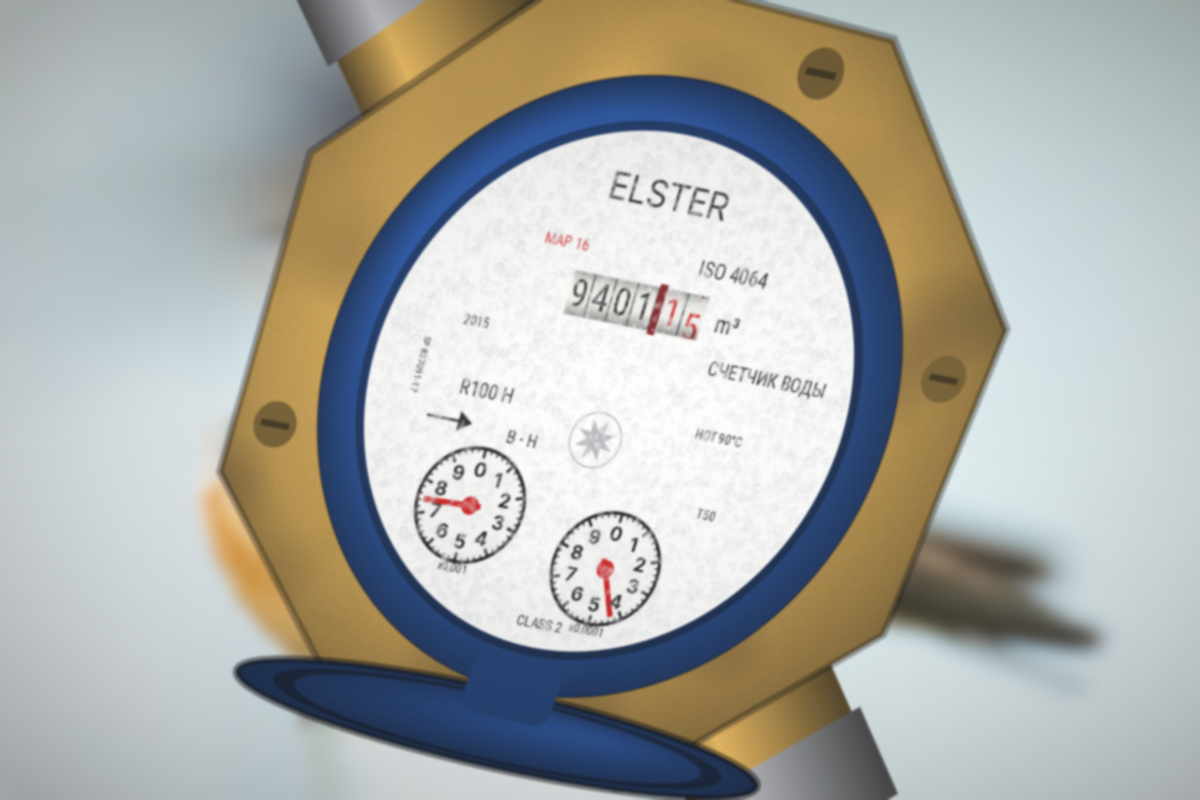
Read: 9401.1474 (m³)
